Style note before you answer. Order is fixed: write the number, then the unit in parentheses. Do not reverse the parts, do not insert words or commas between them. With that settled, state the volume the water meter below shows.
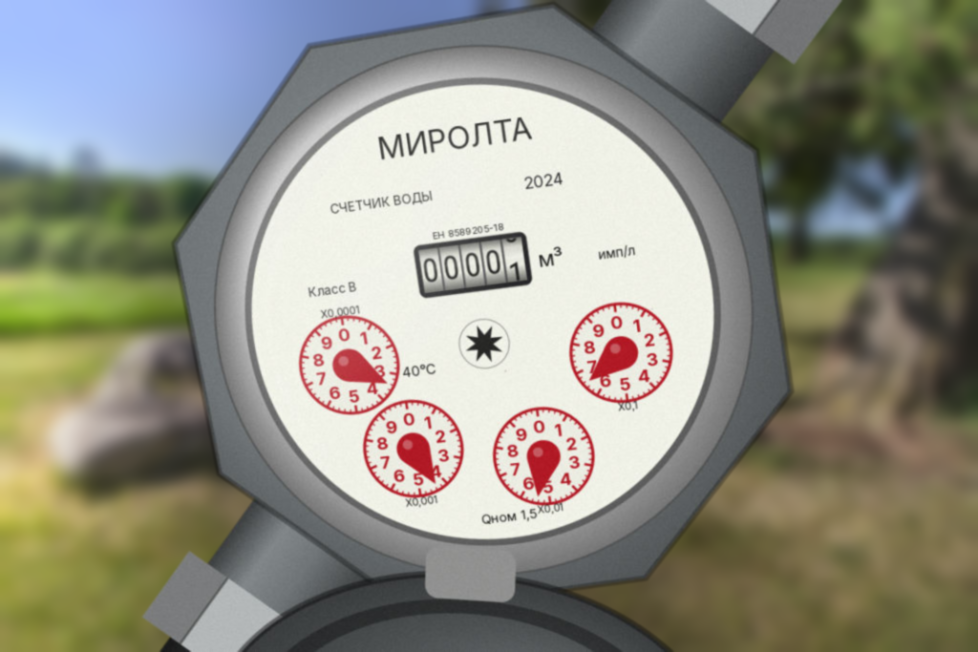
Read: 0.6543 (m³)
